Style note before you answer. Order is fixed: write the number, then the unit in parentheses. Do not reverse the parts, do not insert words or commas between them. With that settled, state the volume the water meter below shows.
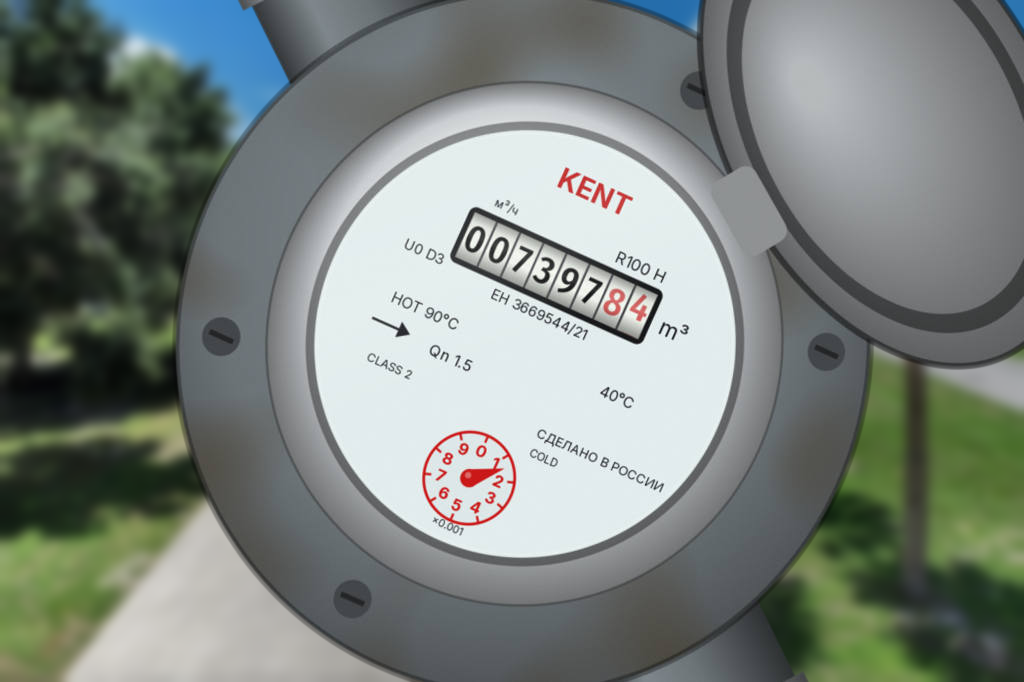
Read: 7397.841 (m³)
